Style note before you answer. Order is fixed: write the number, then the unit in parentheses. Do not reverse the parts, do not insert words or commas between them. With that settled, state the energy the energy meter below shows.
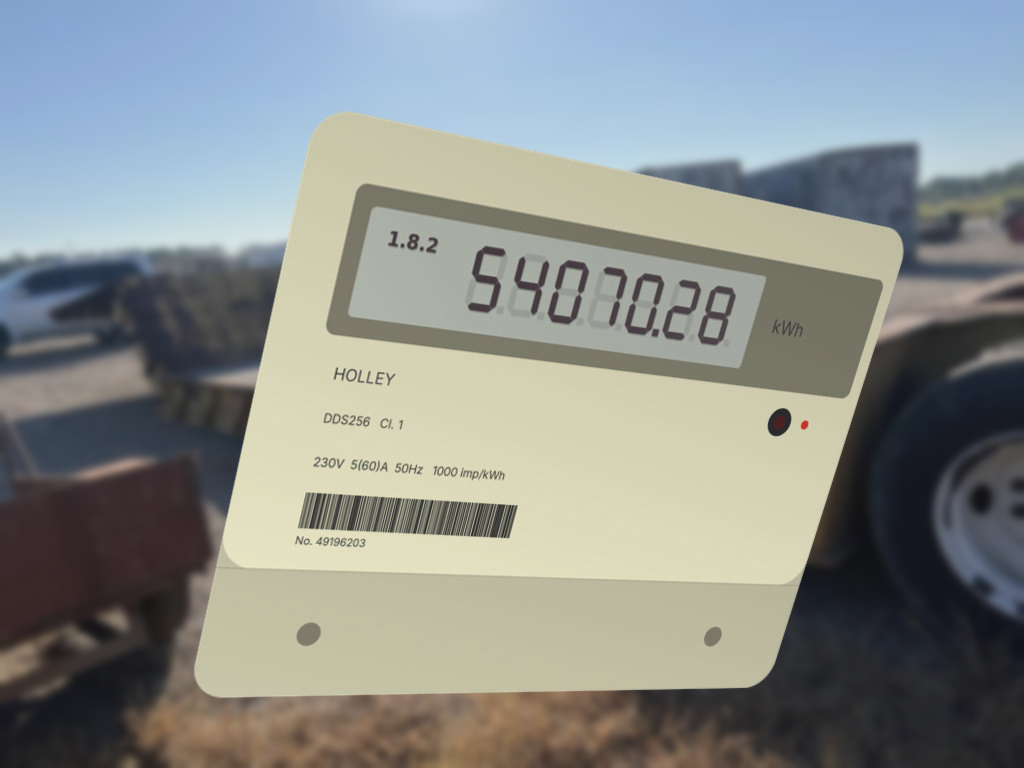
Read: 54070.28 (kWh)
